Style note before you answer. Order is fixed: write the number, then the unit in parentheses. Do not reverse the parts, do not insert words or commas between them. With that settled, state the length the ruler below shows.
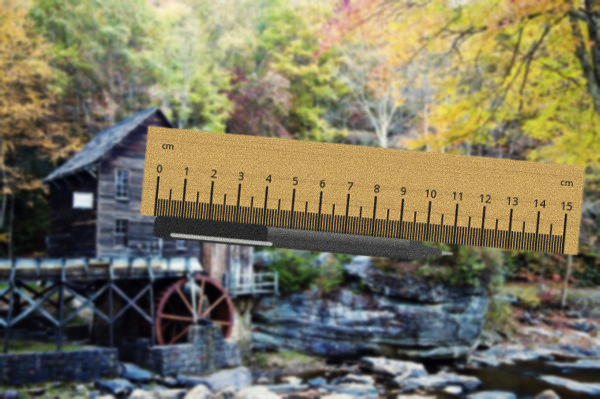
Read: 11 (cm)
